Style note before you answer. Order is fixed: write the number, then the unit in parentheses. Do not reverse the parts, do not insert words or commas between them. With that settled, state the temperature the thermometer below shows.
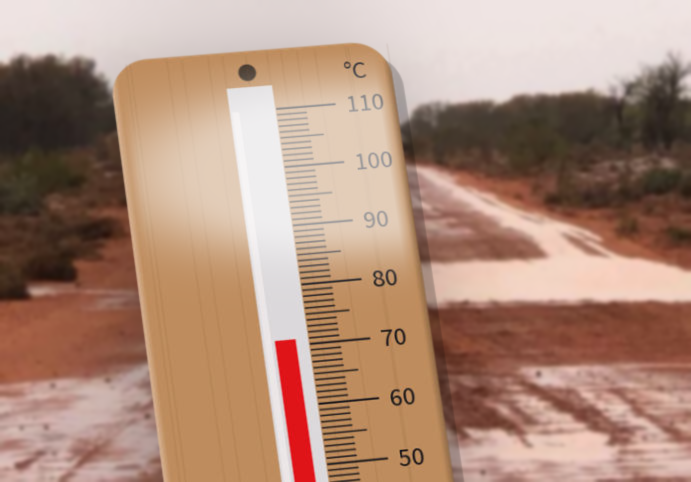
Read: 71 (°C)
